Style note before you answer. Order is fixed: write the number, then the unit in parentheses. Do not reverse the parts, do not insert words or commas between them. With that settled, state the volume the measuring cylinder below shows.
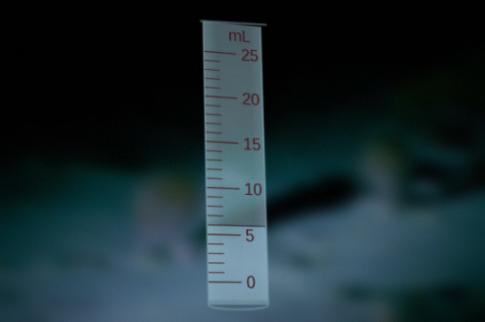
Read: 6 (mL)
